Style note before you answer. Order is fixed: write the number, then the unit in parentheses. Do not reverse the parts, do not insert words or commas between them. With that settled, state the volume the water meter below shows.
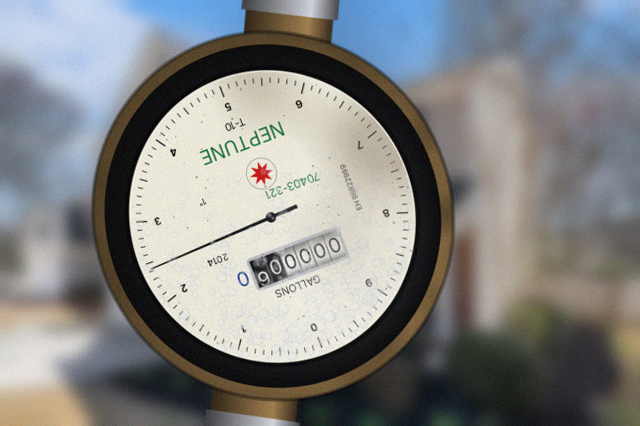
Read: 62.4 (gal)
